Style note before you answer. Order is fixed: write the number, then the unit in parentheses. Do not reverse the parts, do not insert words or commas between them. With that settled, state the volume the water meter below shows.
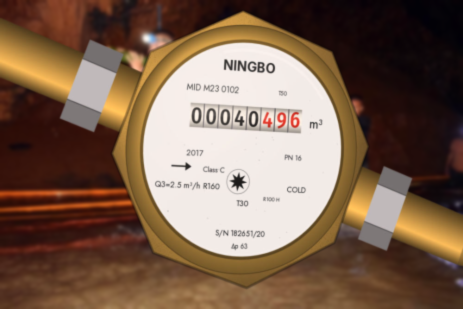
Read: 40.496 (m³)
